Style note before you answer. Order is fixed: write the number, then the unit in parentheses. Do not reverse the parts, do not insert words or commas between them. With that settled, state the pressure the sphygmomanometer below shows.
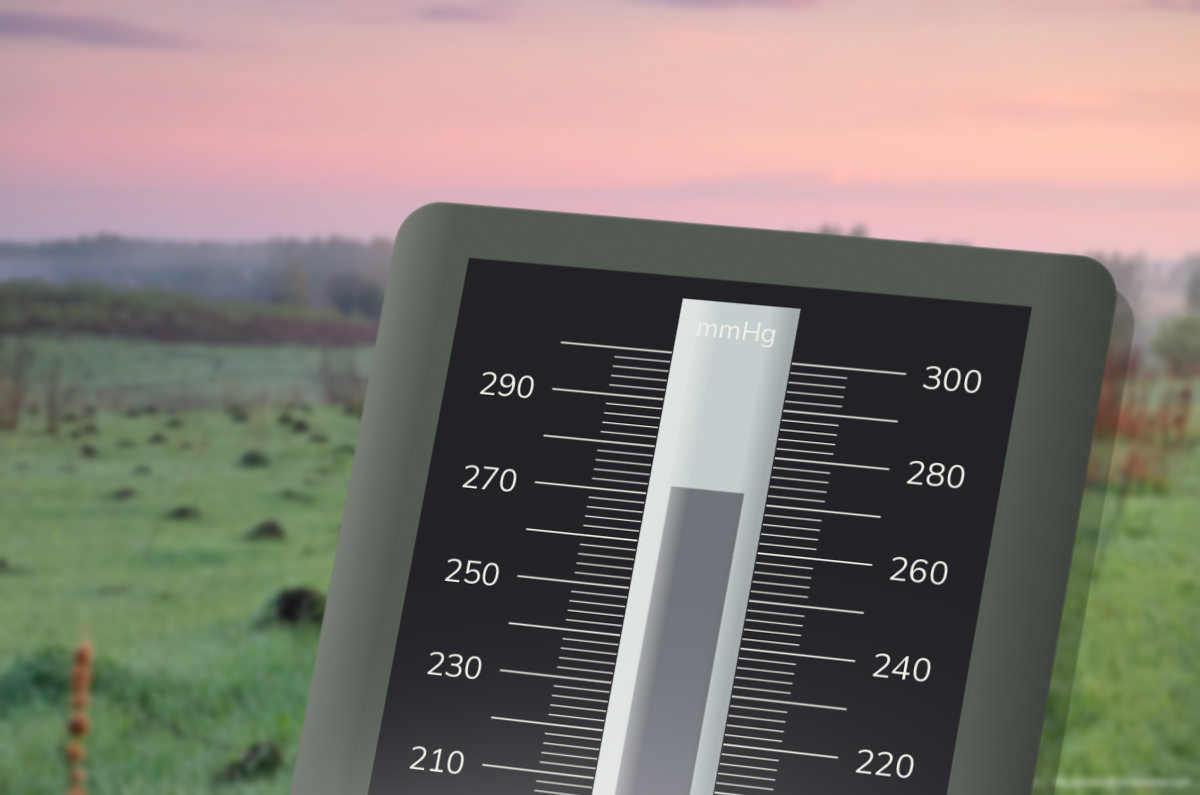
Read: 272 (mmHg)
